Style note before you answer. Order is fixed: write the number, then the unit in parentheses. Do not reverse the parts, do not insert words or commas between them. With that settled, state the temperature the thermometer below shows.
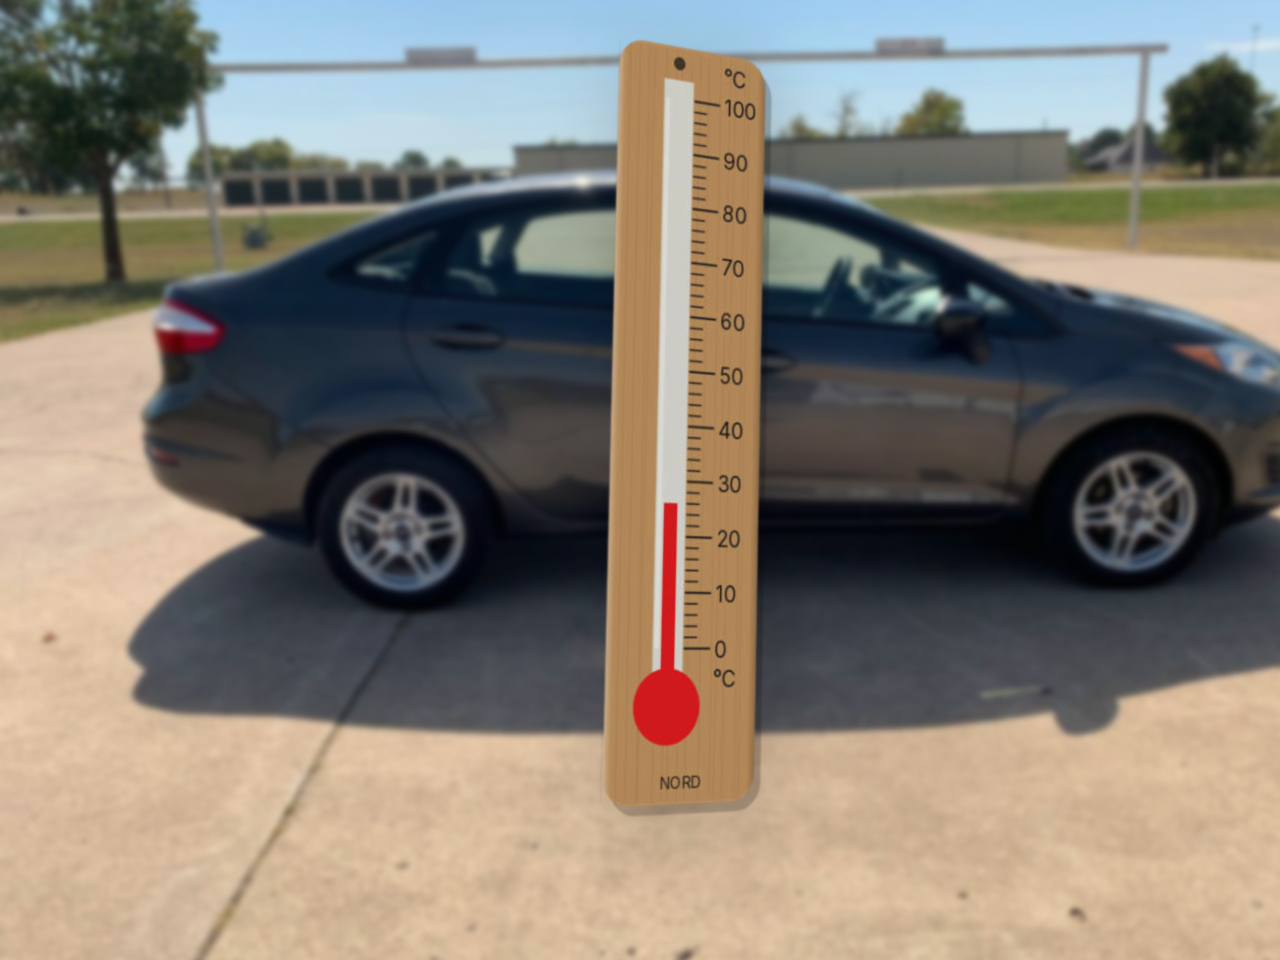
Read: 26 (°C)
